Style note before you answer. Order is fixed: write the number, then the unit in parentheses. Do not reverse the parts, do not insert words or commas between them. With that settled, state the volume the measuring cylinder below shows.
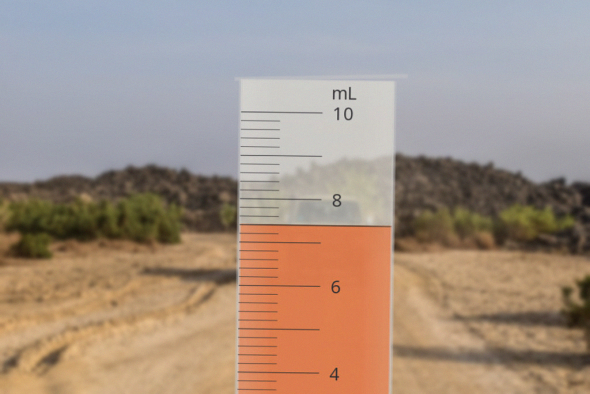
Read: 7.4 (mL)
